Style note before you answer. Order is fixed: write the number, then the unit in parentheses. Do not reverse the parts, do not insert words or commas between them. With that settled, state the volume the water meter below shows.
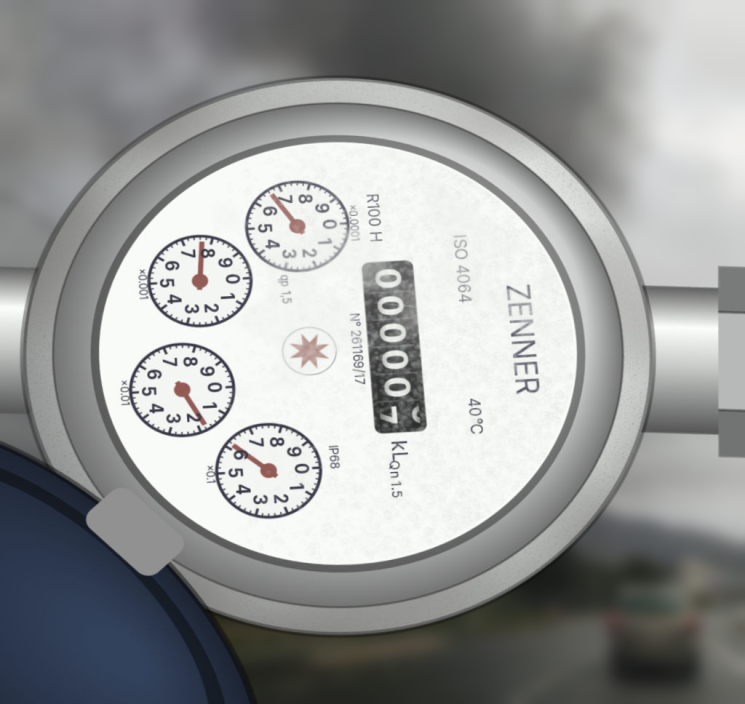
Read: 6.6176 (kL)
